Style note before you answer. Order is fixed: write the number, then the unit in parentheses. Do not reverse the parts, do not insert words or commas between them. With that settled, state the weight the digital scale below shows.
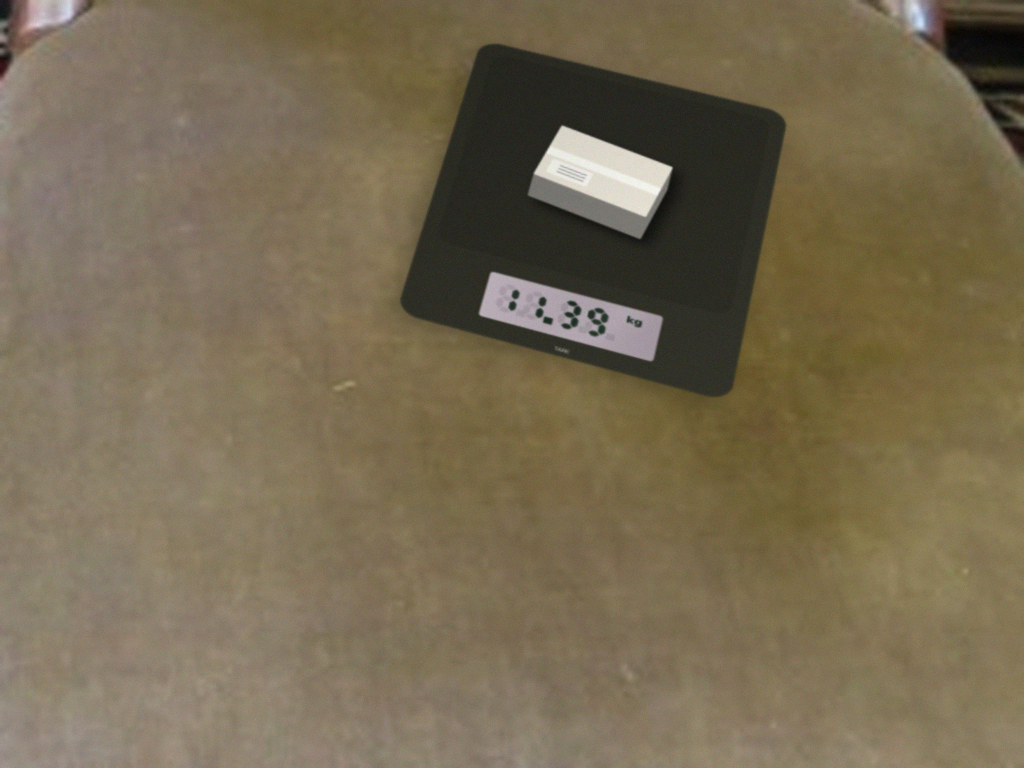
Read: 11.39 (kg)
